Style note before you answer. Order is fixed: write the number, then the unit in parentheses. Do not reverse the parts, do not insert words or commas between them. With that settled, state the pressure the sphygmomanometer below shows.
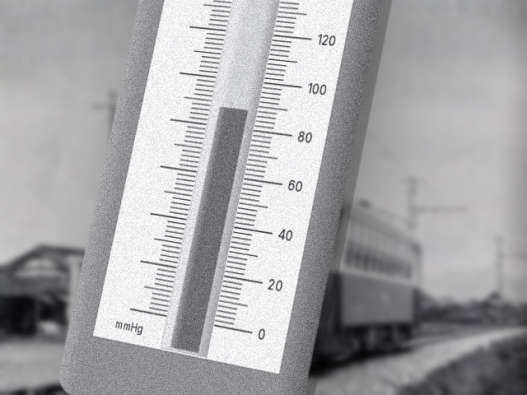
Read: 88 (mmHg)
